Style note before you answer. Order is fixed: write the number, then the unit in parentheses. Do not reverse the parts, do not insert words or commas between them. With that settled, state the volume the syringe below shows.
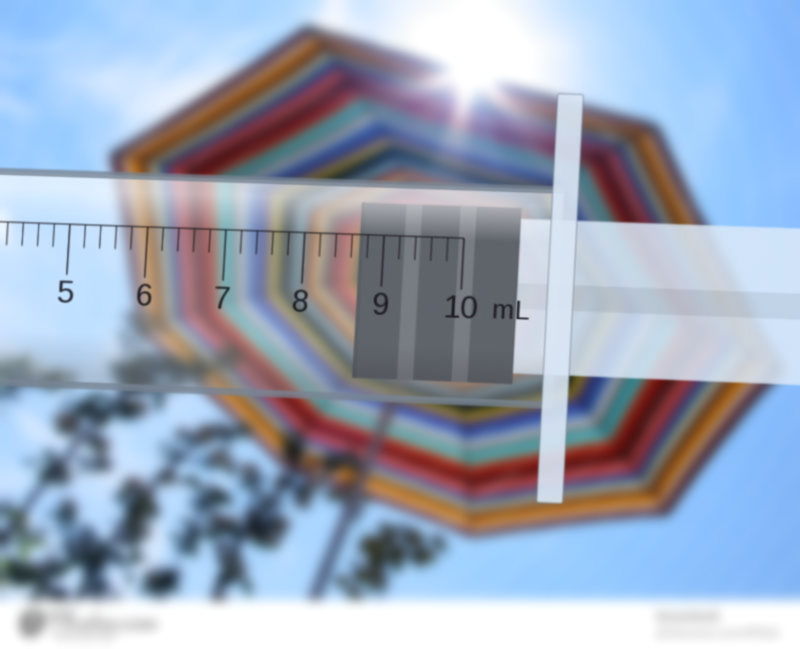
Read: 8.7 (mL)
